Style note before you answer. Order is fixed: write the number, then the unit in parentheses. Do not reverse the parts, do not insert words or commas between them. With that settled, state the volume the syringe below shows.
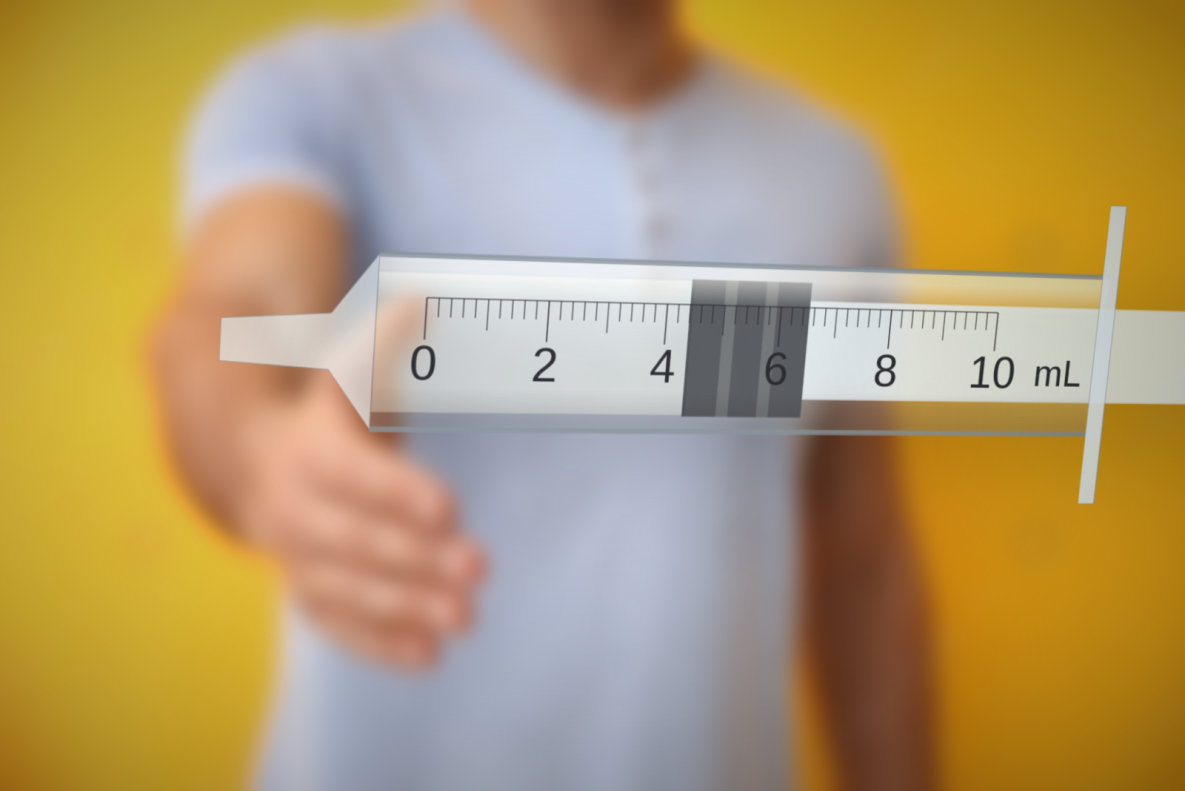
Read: 4.4 (mL)
